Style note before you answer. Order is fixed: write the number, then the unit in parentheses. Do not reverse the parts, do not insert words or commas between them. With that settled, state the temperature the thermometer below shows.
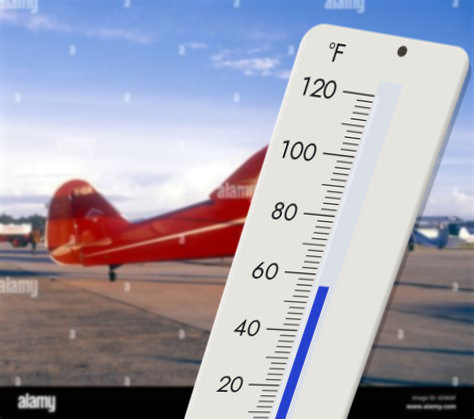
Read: 56 (°F)
